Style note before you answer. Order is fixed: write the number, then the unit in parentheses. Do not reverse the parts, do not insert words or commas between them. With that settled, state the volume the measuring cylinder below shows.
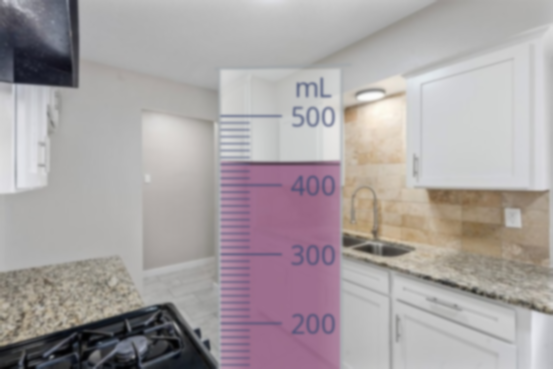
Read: 430 (mL)
